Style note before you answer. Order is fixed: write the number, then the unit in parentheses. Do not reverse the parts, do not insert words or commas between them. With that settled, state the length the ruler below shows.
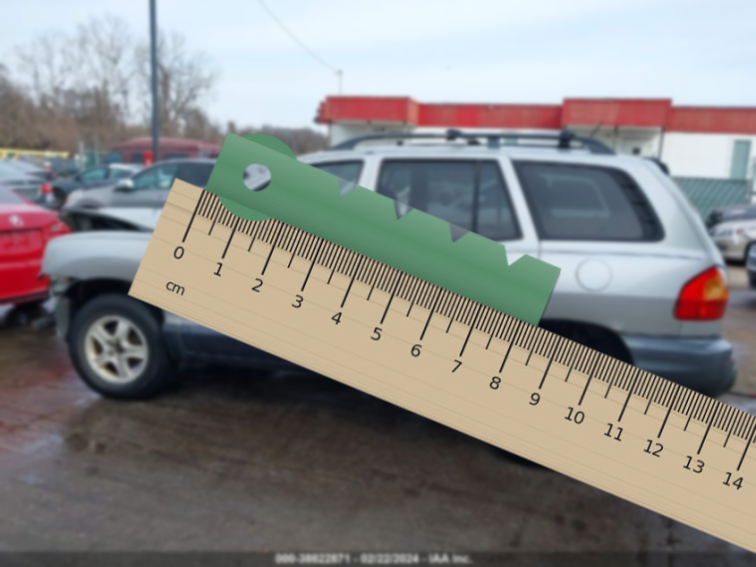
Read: 8.4 (cm)
